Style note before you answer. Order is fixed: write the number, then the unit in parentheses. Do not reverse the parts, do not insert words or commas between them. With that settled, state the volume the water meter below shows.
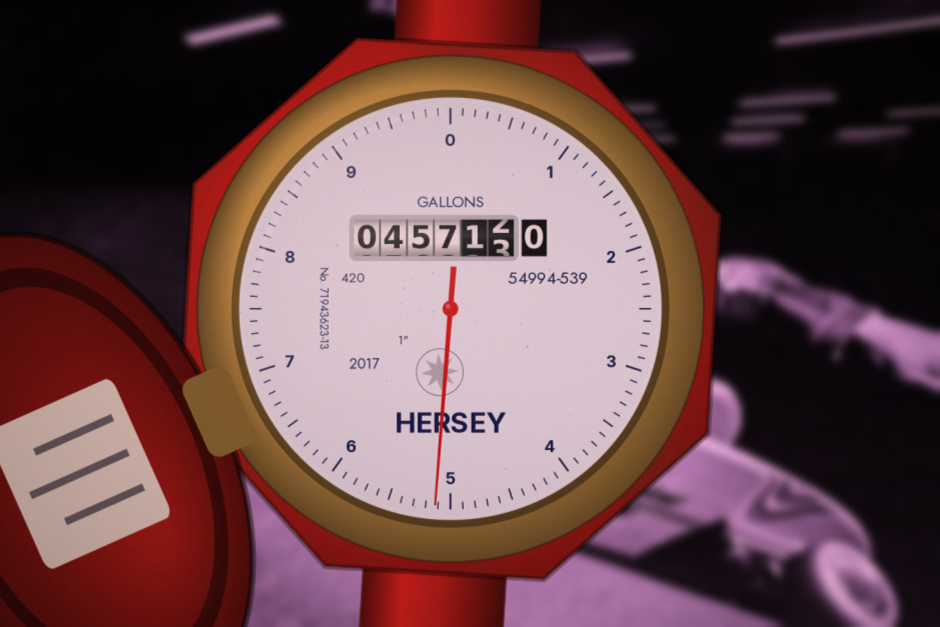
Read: 457125.1 (gal)
